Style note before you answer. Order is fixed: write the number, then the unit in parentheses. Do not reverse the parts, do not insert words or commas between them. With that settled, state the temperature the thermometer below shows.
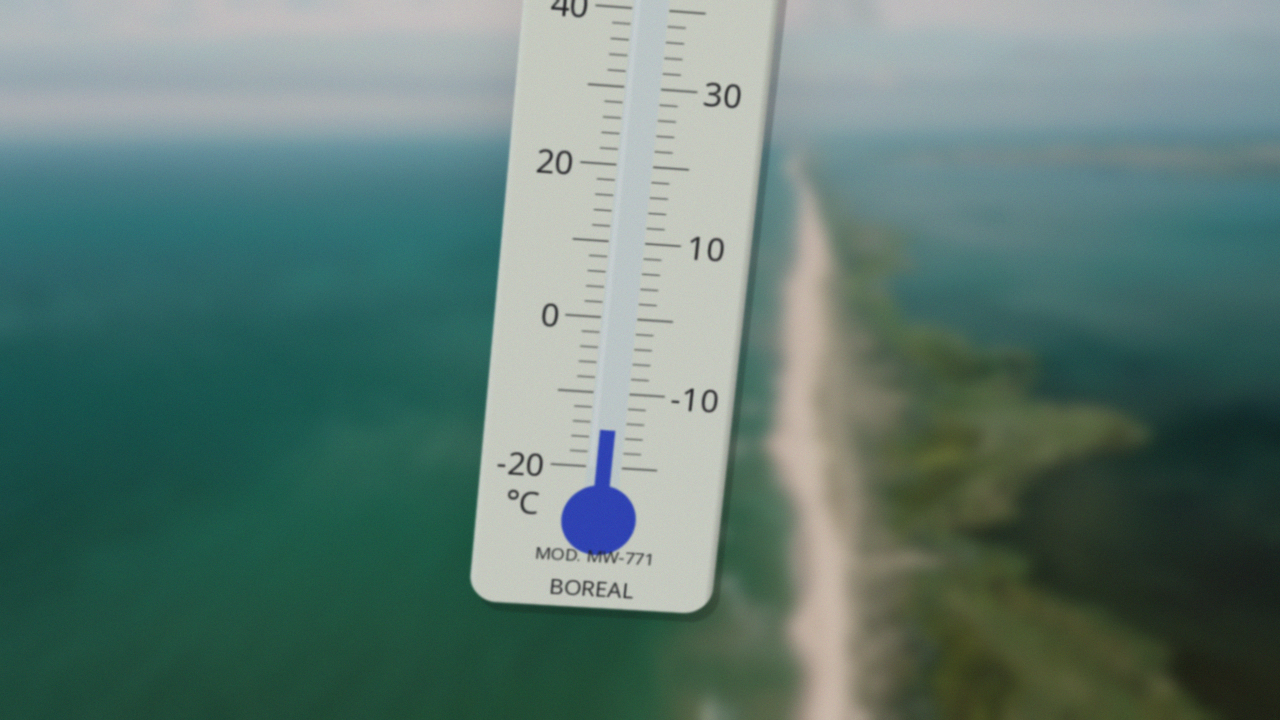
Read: -15 (°C)
